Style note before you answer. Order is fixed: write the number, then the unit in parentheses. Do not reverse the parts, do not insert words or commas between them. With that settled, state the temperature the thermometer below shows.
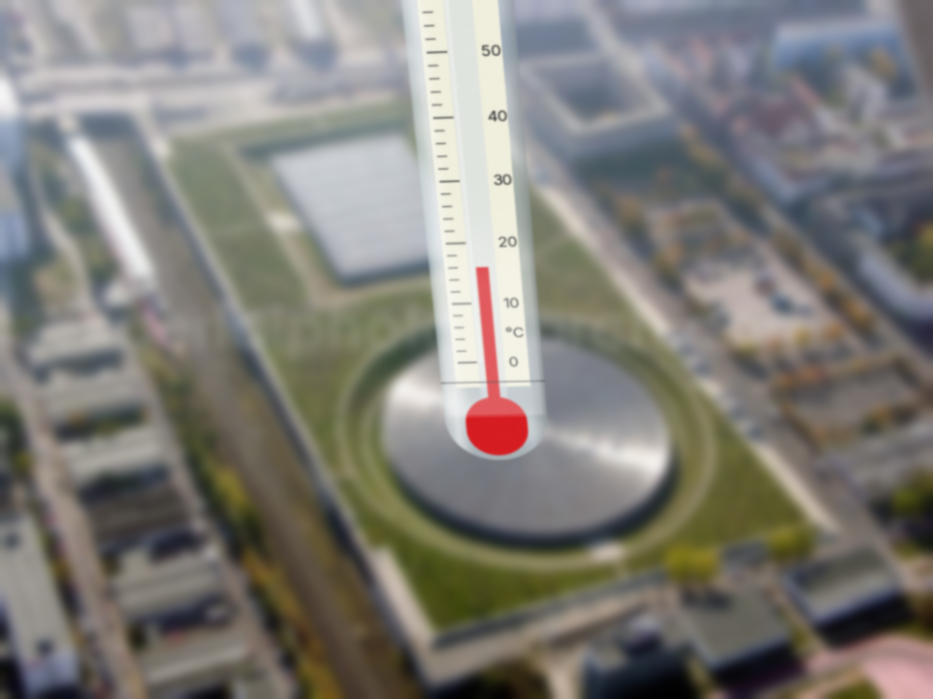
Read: 16 (°C)
